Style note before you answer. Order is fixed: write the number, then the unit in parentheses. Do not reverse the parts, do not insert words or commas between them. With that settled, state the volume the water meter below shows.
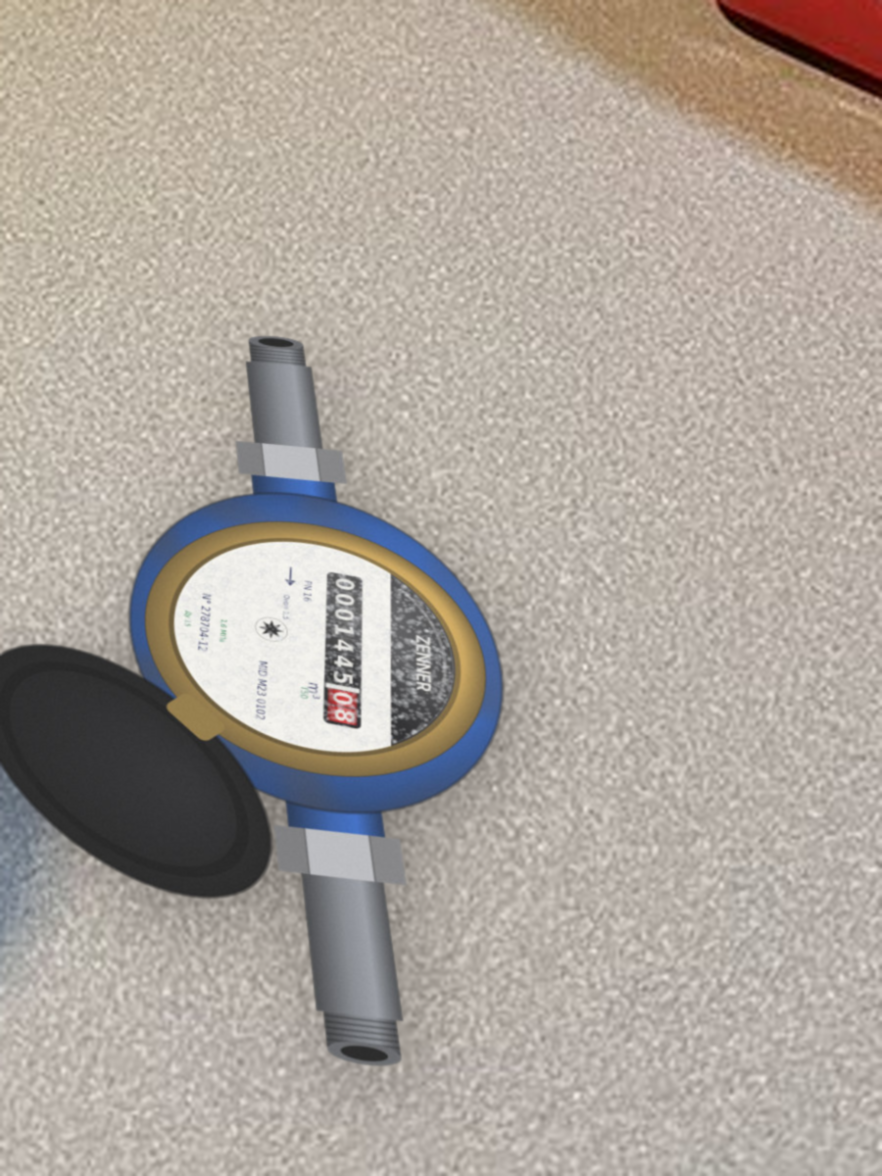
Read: 1445.08 (m³)
